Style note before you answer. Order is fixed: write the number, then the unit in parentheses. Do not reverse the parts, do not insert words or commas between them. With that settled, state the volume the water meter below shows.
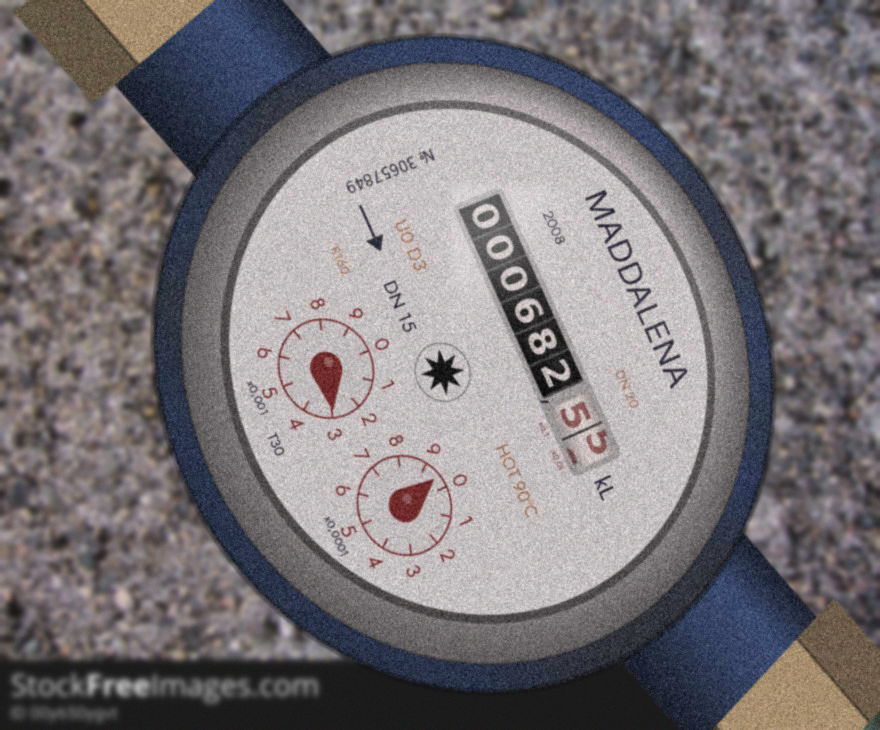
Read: 682.5529 (kL)
